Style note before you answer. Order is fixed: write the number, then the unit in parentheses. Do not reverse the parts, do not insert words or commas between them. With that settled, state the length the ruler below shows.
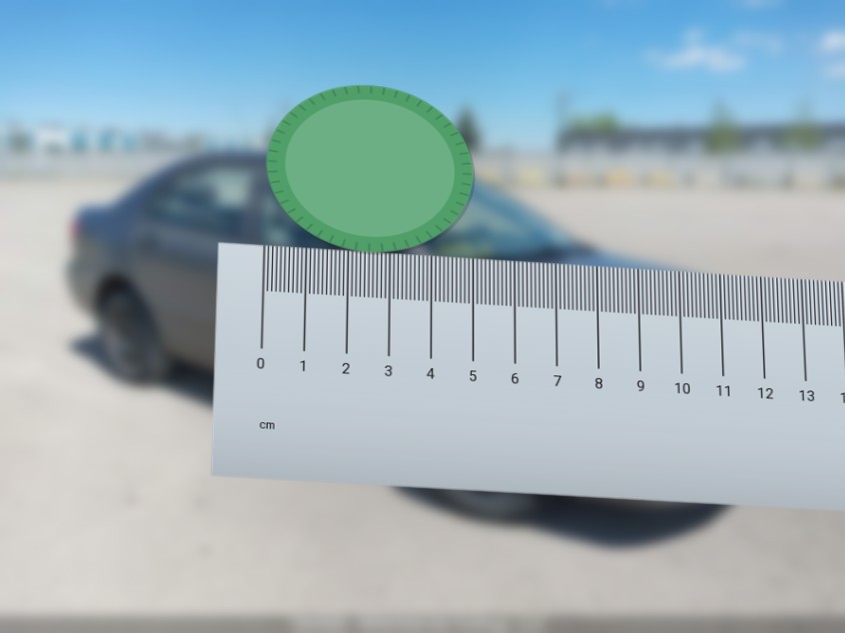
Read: 5 (cm)
